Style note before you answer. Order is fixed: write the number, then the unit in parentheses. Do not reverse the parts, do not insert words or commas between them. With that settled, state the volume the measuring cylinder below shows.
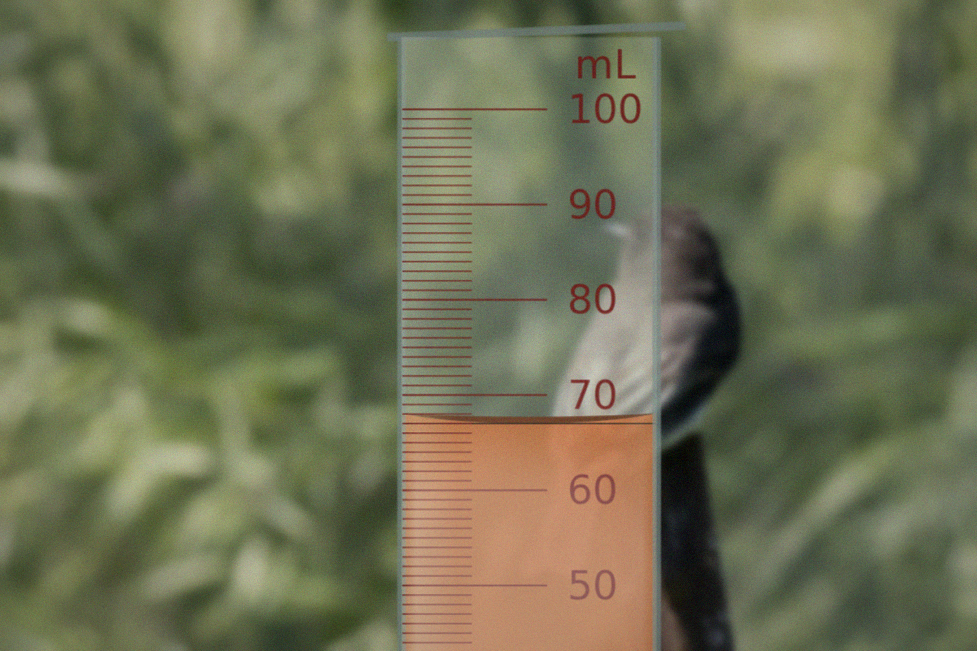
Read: 67 (mL)
